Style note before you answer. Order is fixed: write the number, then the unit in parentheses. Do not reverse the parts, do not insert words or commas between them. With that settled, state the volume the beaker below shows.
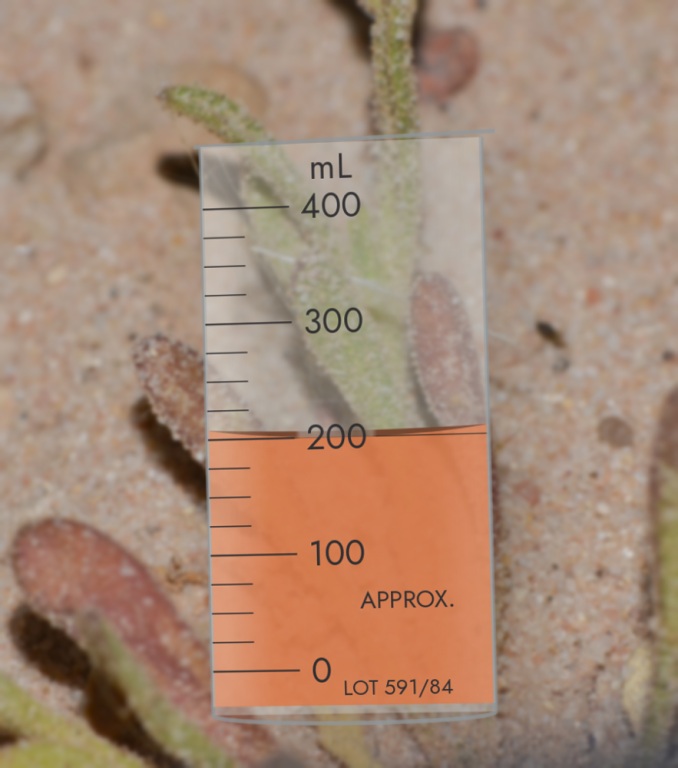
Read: 200 (mL)
